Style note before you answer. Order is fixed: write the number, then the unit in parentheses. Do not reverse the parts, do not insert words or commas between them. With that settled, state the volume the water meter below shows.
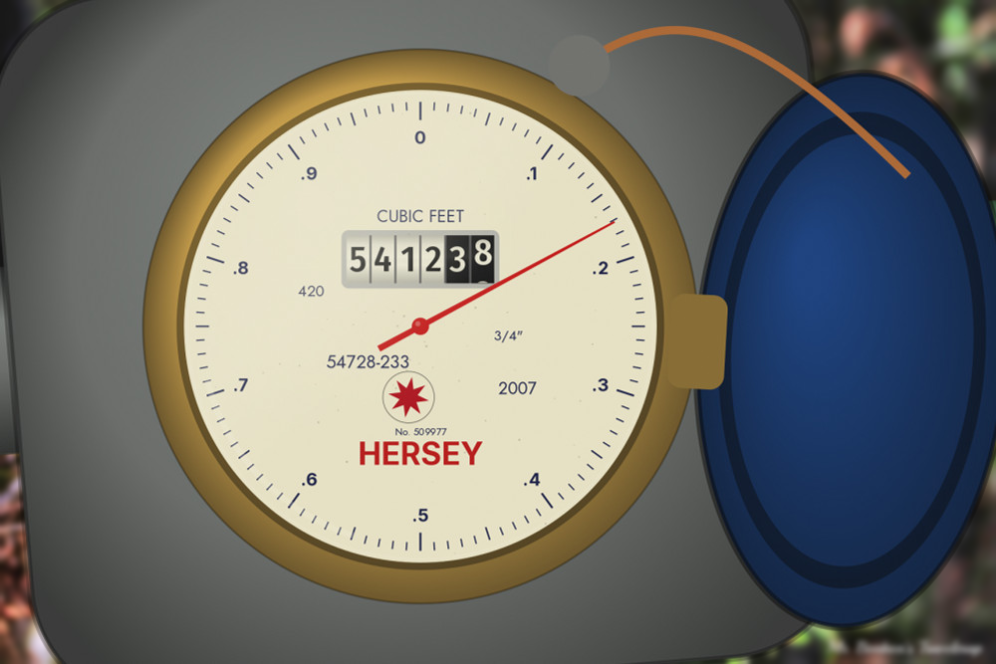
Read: 541238.17 (ft³)
